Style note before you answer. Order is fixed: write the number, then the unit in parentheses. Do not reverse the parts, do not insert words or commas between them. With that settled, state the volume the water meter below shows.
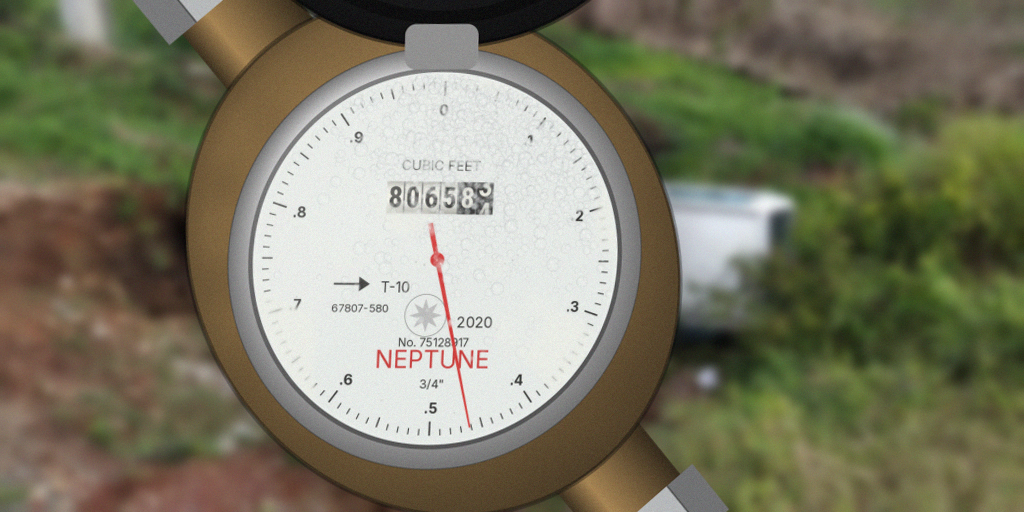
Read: 806583.46 (ft³)
